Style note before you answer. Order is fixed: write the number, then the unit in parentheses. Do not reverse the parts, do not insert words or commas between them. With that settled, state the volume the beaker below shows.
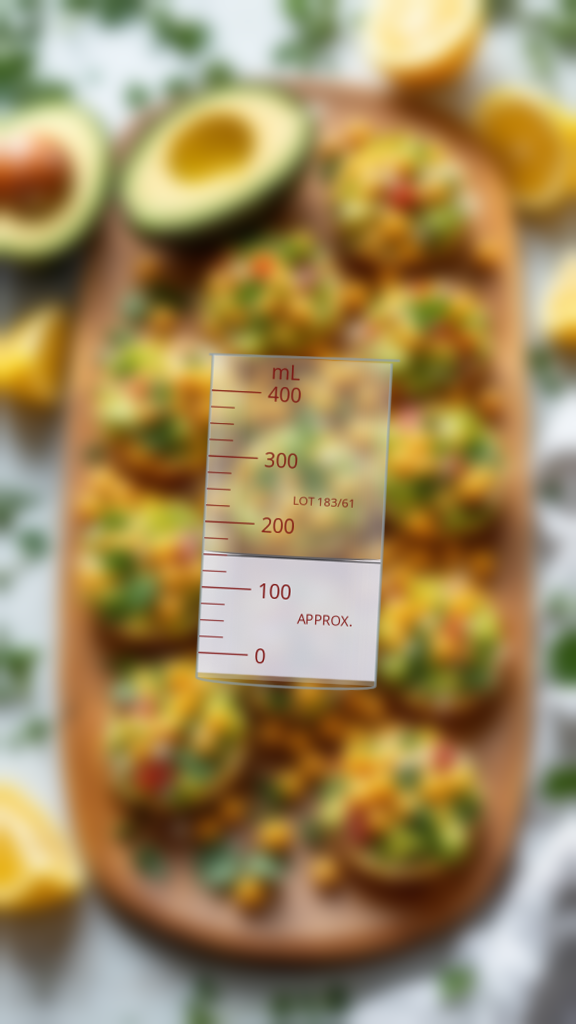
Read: 150 (mL)
